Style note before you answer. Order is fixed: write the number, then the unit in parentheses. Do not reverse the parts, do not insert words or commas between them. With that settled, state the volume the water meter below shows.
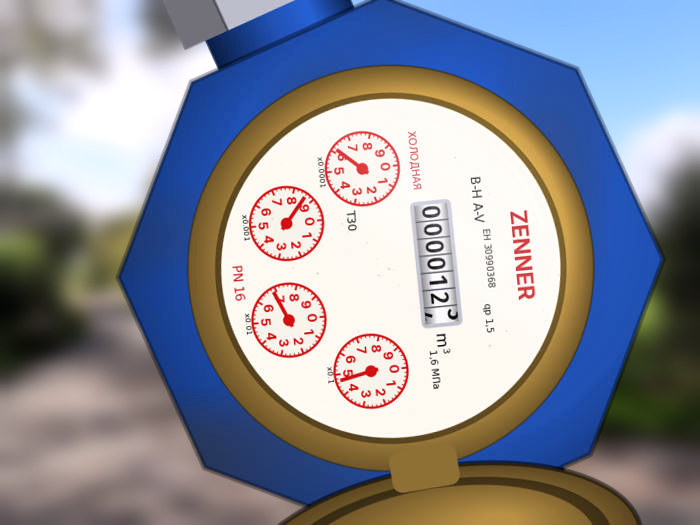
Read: 123.4686 (m³)
